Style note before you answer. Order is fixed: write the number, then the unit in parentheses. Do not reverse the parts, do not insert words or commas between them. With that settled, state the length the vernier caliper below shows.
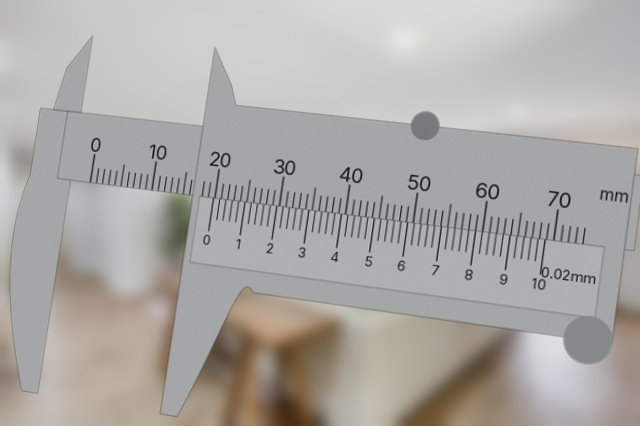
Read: 19.8 (mm)
